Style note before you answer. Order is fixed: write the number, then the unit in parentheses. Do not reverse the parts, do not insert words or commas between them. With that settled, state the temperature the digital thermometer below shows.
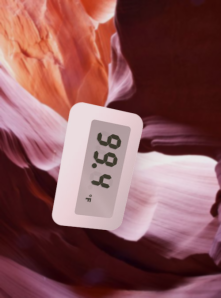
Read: 99.4 (°F)
